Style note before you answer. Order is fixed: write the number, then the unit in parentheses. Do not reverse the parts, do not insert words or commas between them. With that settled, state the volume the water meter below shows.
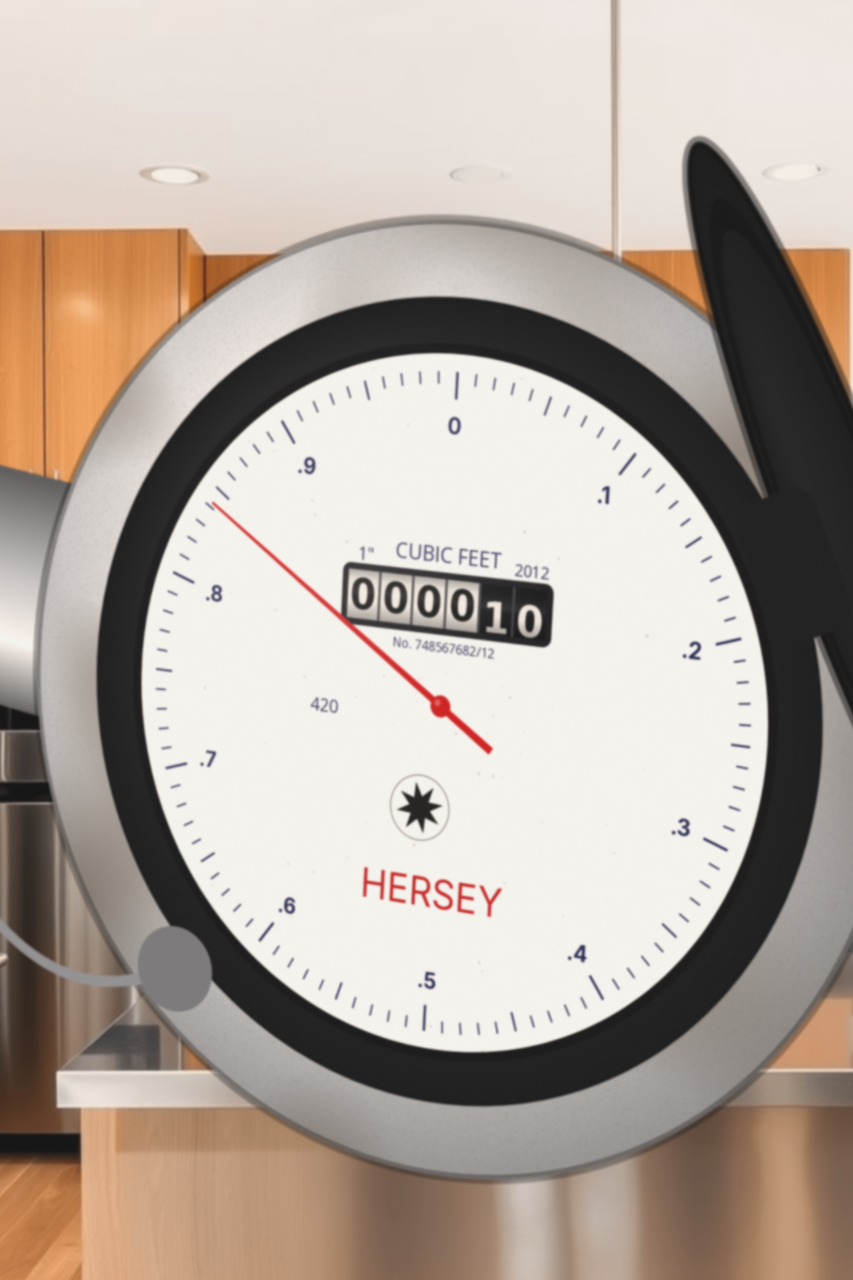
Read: 9.84 (ft³)
